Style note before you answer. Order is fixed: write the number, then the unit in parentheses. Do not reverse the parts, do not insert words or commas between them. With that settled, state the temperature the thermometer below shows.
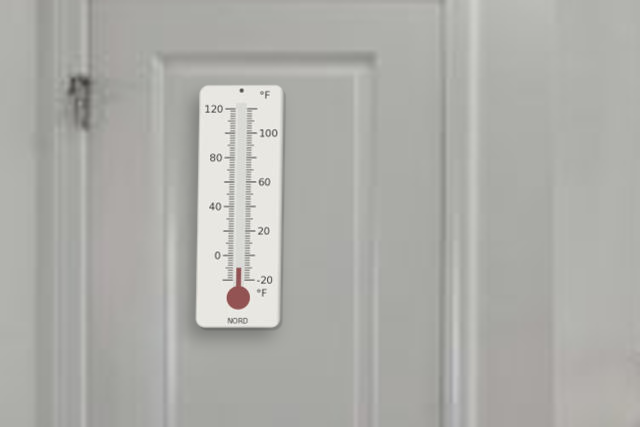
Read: -10 (°F)
